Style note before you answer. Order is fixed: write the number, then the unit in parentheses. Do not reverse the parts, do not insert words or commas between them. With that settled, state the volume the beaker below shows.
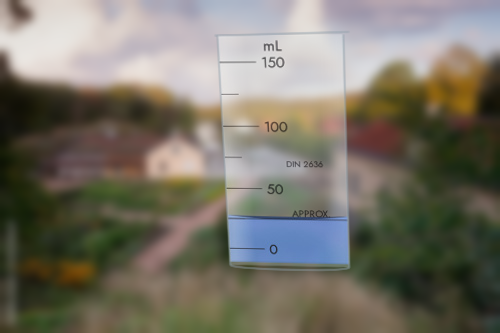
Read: 25 (mL)
